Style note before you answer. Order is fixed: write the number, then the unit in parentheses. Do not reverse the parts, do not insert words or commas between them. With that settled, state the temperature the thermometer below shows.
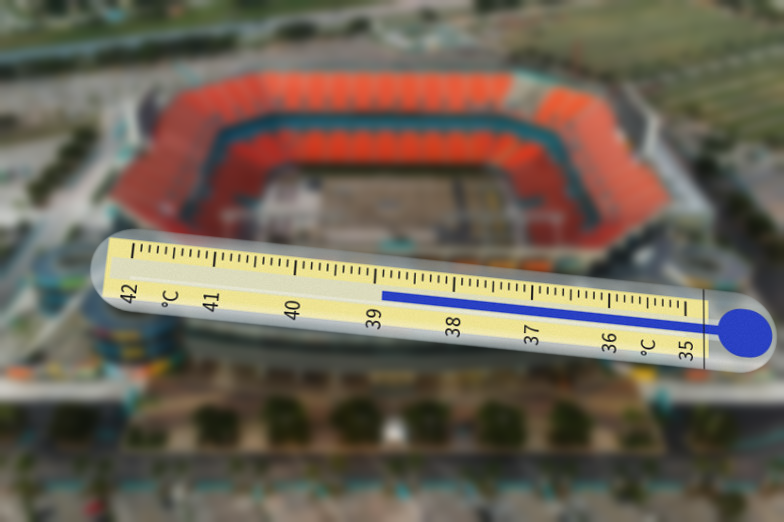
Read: 38.9 (°C)
